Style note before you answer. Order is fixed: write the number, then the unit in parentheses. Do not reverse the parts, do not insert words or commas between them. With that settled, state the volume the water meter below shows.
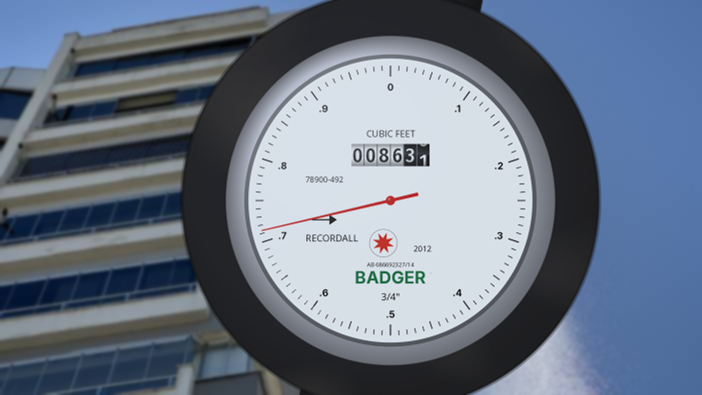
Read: 8630.71 (ft³)
